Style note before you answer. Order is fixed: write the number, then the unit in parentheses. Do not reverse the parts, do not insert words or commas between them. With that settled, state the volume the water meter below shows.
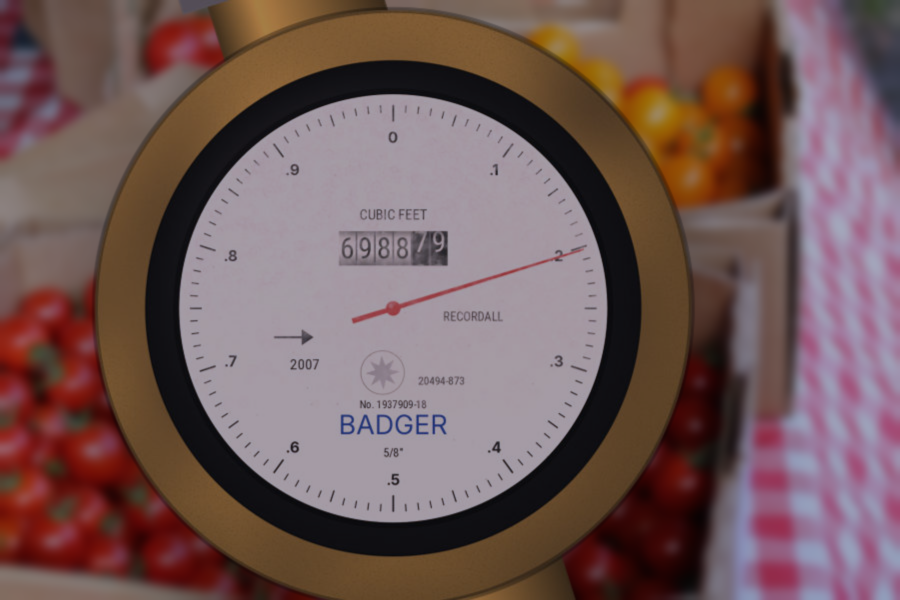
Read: 698879.20 (ft³)
